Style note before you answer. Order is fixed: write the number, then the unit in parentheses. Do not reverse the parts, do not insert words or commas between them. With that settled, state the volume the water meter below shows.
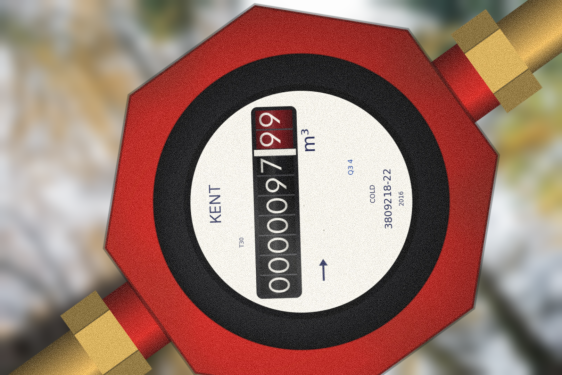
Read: 97.99 (m³)
